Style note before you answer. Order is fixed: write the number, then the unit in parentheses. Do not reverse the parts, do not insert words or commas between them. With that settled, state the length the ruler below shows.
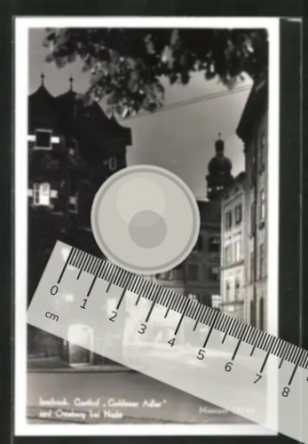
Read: 3.5 (cm)
